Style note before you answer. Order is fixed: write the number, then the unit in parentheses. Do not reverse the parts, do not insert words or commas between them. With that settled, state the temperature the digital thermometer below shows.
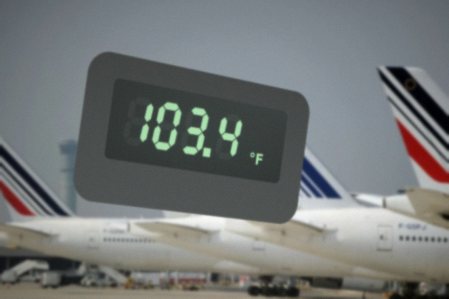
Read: 103.4 (°F)
